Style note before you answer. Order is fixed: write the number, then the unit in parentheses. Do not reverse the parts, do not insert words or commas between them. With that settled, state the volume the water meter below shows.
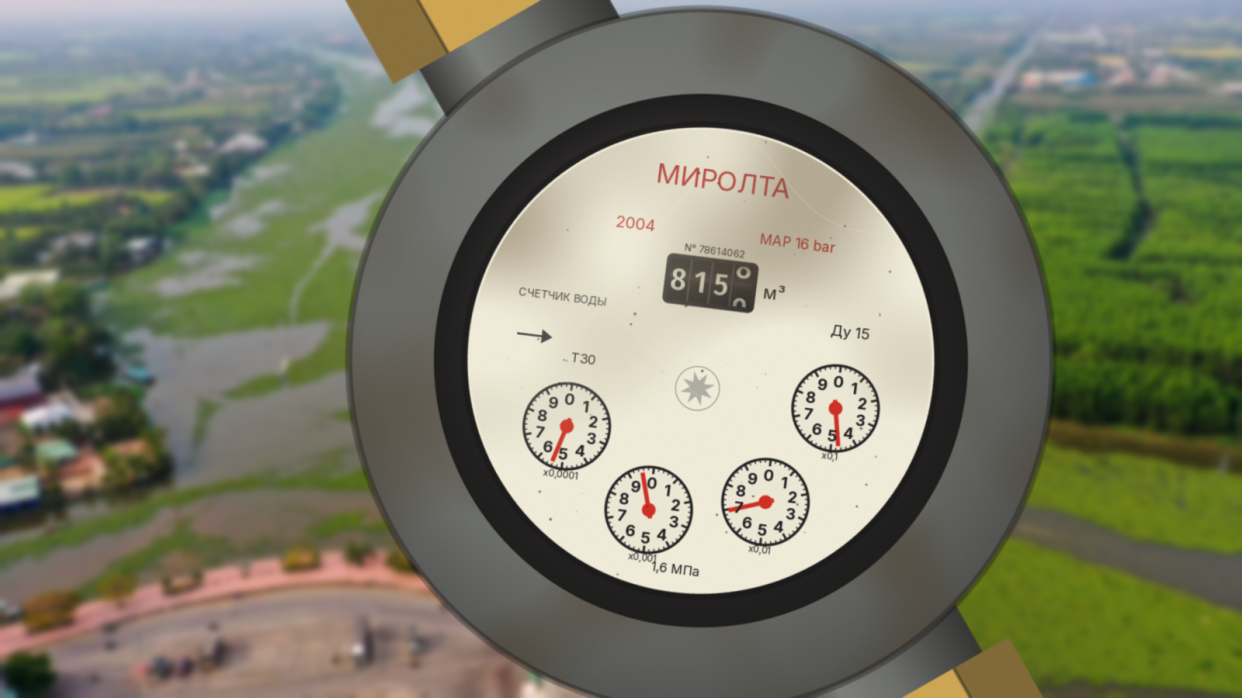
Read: 8158.4695 (m³)
